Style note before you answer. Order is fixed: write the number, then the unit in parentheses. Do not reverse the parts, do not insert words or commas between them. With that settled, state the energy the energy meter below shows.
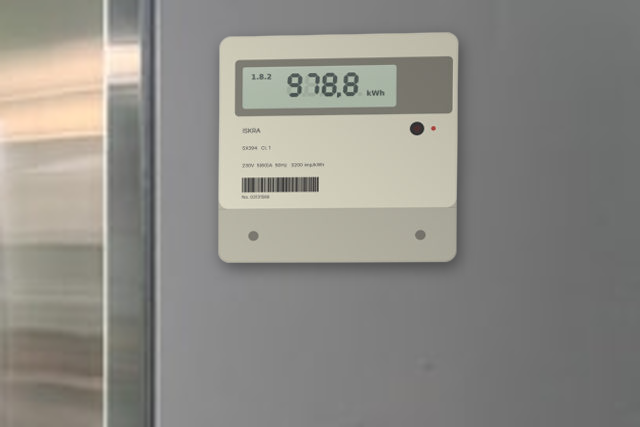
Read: 978.8 (kWh)
